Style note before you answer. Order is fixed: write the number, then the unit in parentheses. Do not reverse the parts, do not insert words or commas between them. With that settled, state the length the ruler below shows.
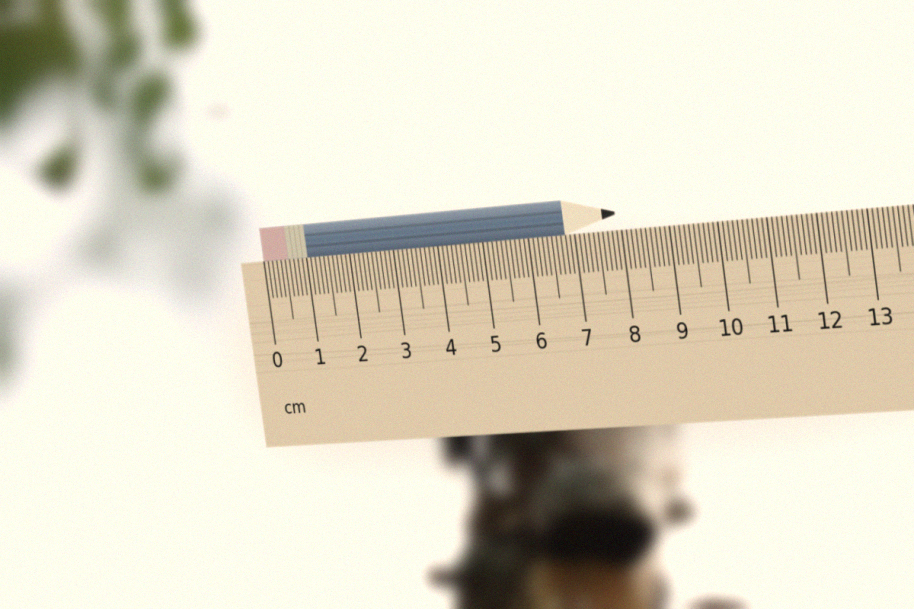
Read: 7.9 (cm)
